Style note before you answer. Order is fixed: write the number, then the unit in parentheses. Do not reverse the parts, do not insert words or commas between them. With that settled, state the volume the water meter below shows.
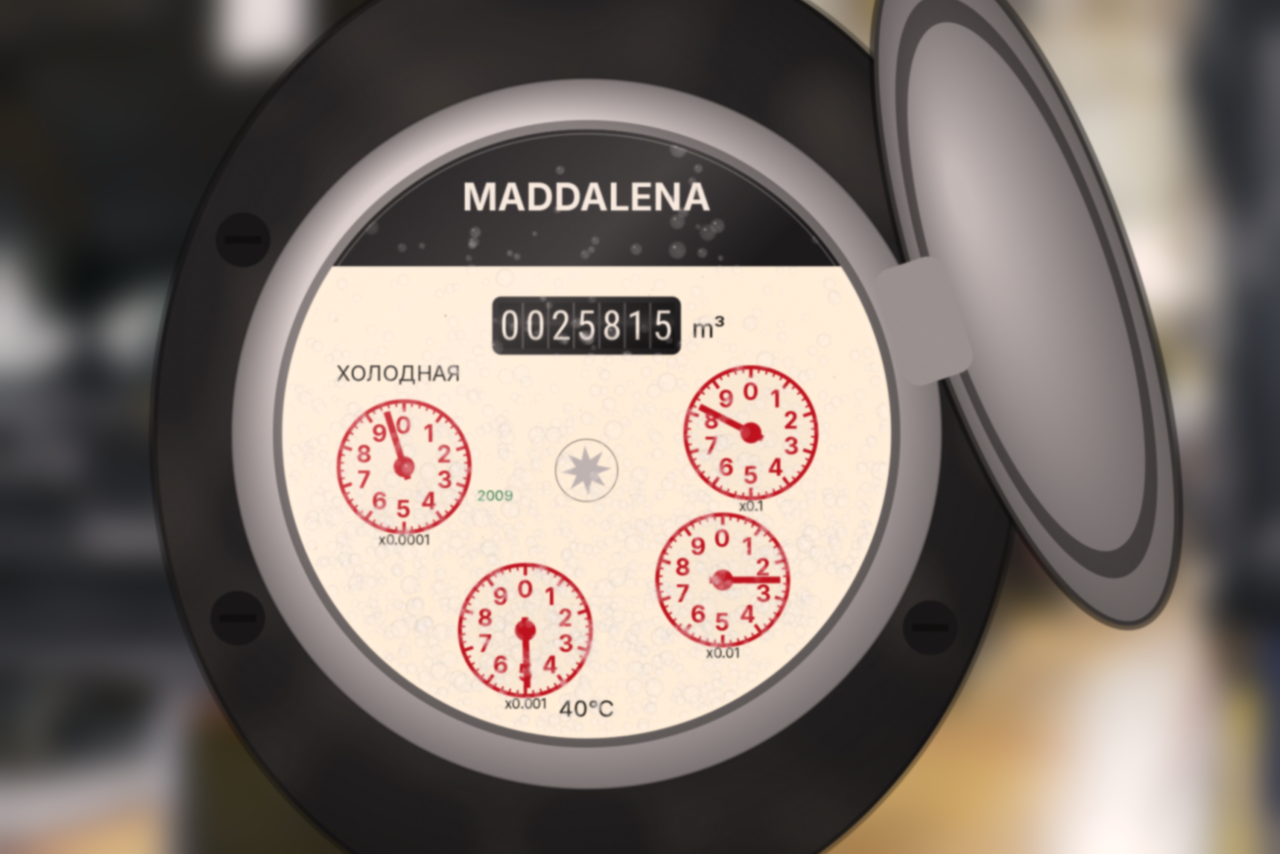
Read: 25815.8249 (m³)
